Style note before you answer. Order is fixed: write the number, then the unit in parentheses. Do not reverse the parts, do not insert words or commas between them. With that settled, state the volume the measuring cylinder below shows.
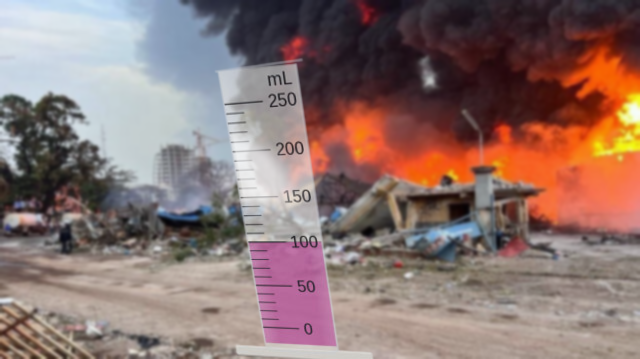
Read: 100 (mL)
